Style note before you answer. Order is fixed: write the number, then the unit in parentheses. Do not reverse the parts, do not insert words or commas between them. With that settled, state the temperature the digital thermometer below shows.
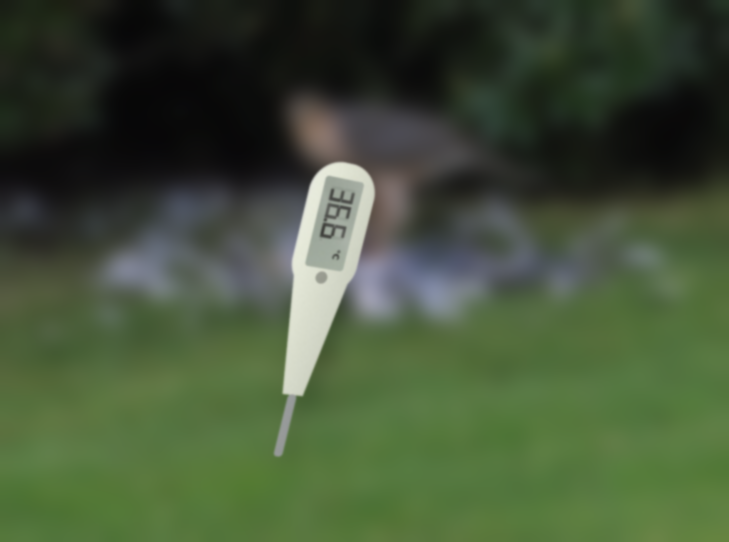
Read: 36.6 (°C)
